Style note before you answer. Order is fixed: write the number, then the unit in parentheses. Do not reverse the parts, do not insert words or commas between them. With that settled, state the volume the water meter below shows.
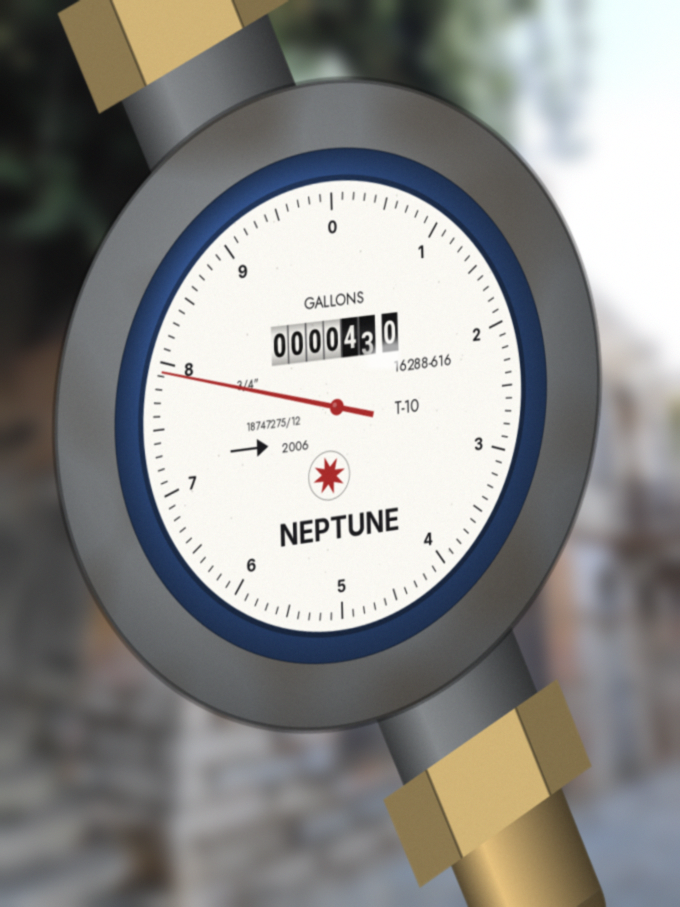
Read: 427.9 (gal)
